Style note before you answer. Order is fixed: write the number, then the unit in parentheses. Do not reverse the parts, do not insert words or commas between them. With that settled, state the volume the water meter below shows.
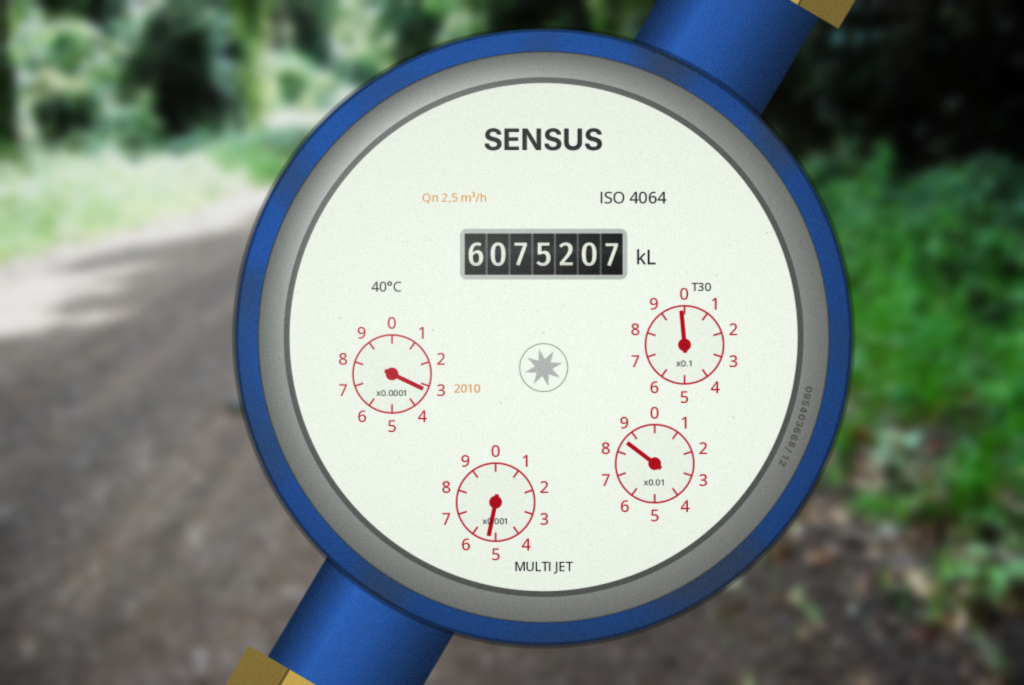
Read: 6075206.9853 (kL)
